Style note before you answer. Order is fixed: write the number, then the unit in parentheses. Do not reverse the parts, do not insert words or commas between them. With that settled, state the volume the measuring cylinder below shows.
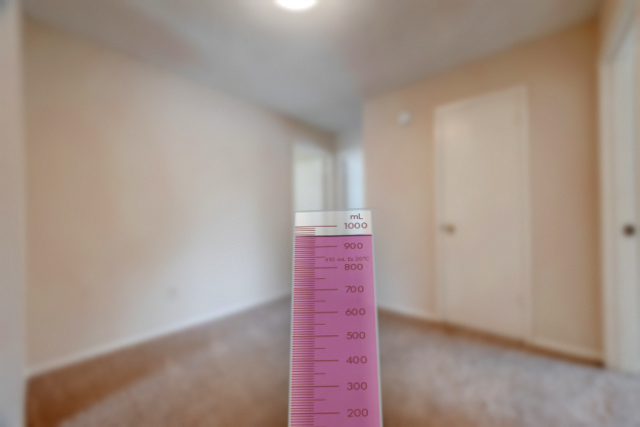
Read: 950 (mL)
